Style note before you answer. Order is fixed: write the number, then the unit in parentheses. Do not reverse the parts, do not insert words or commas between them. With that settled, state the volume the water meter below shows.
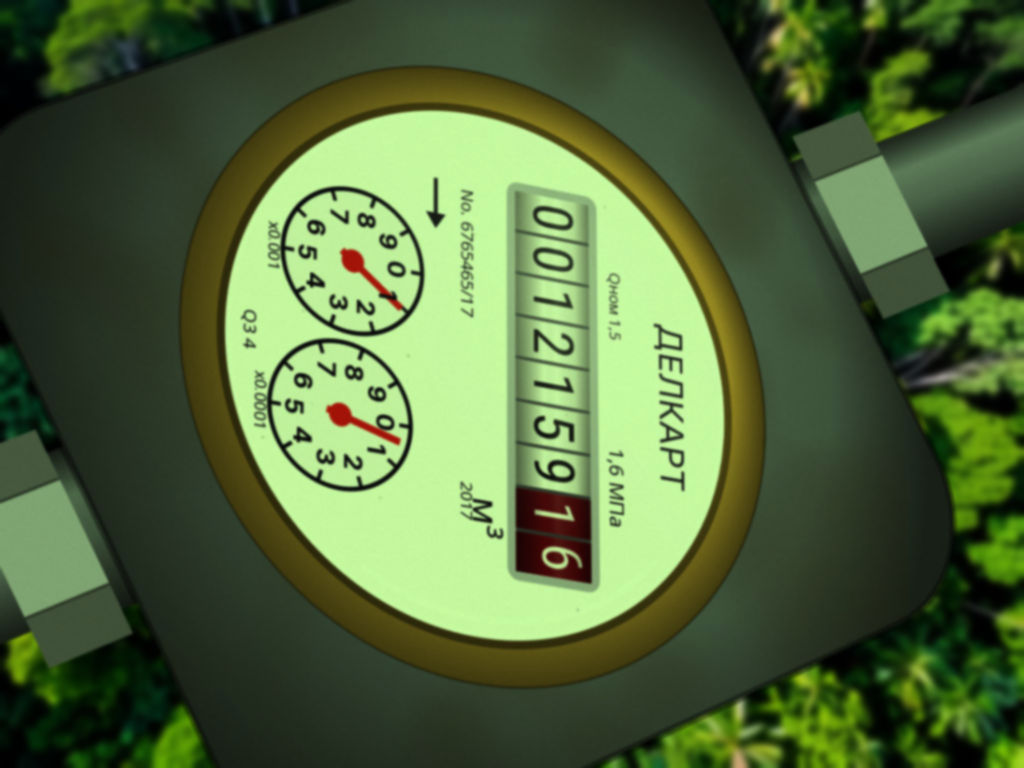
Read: 12159.1610 (m³)
